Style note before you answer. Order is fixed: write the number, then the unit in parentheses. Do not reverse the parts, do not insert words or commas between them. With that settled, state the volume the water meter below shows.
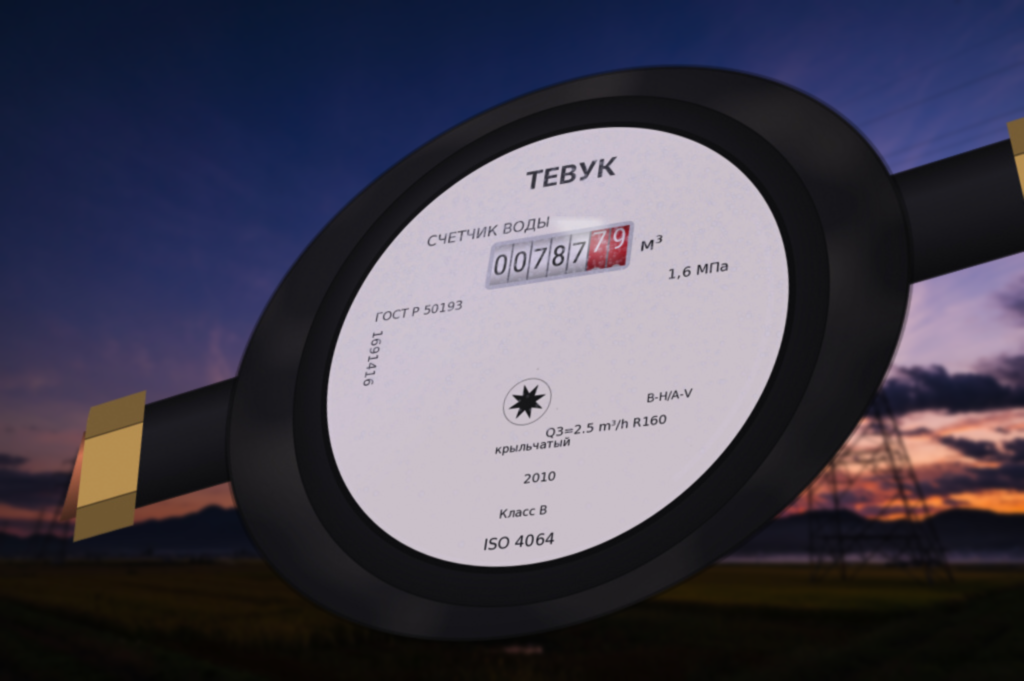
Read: 787.79 (m³)
